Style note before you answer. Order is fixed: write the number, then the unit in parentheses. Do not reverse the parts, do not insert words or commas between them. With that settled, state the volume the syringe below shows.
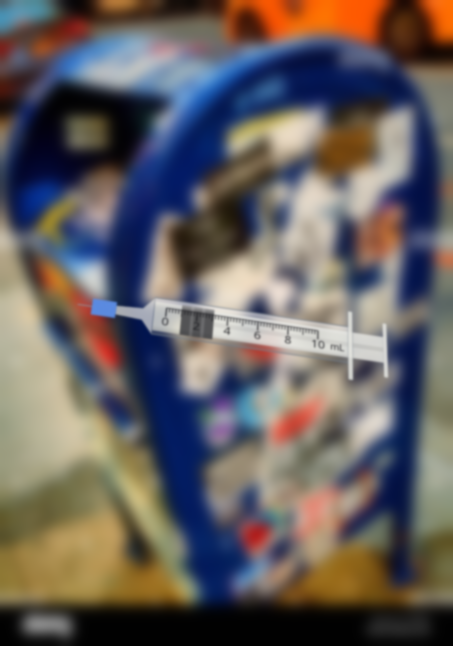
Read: 1 (mL)
